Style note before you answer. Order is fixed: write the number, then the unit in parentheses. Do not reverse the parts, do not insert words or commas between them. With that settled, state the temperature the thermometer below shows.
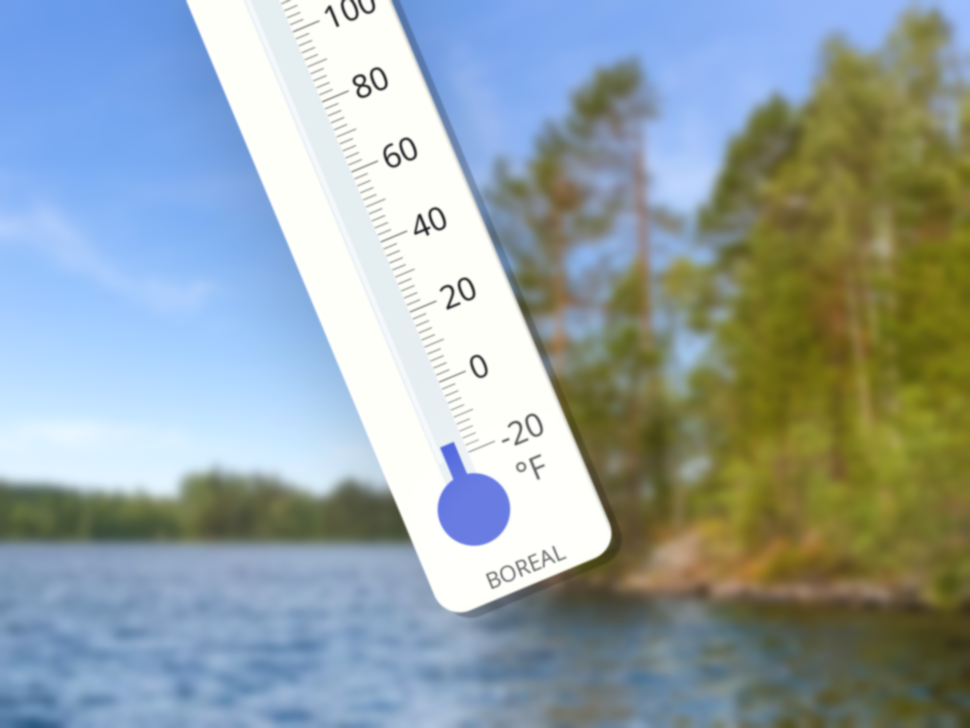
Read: -16 (°F)
